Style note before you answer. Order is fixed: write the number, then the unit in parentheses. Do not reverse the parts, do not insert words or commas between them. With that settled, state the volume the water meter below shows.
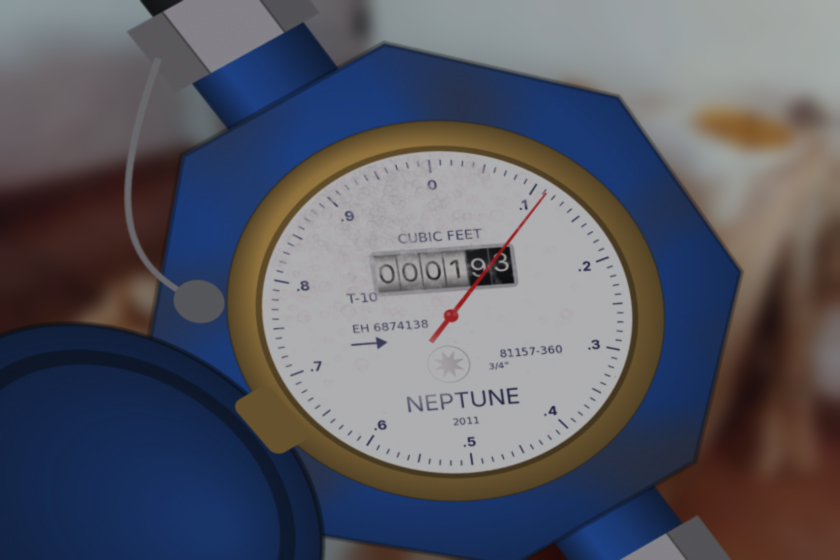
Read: 193.11 (ft³)
